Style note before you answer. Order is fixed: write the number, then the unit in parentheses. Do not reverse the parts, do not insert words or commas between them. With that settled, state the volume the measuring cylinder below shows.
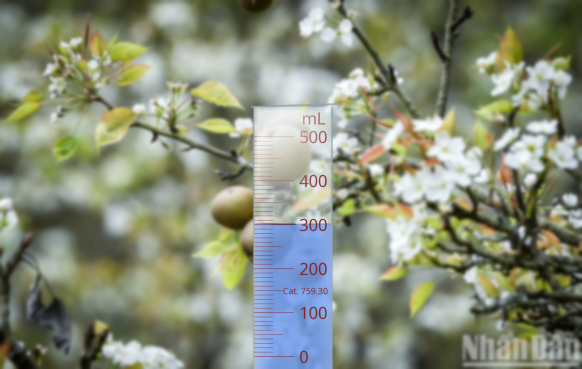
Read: 300 (mL)
